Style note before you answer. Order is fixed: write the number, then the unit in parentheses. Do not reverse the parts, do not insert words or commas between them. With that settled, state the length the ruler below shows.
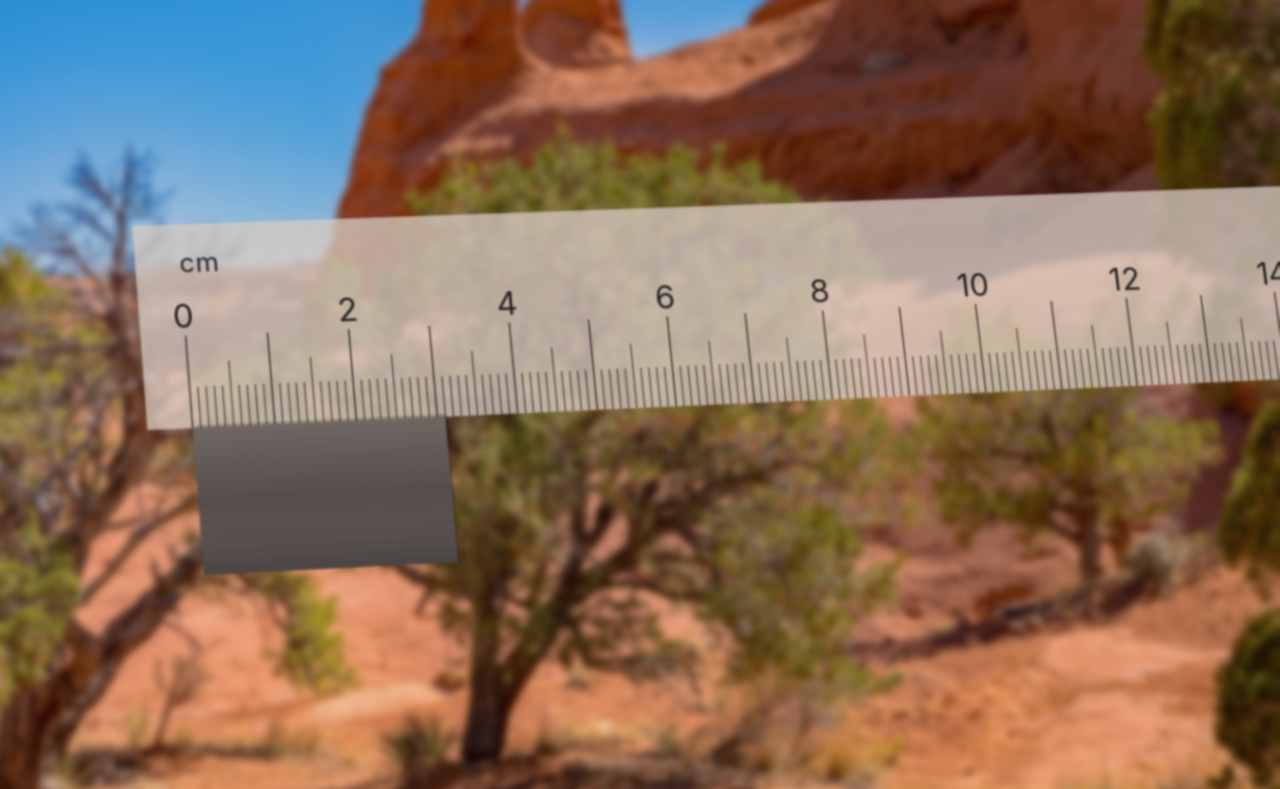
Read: 3.1 (cm)
